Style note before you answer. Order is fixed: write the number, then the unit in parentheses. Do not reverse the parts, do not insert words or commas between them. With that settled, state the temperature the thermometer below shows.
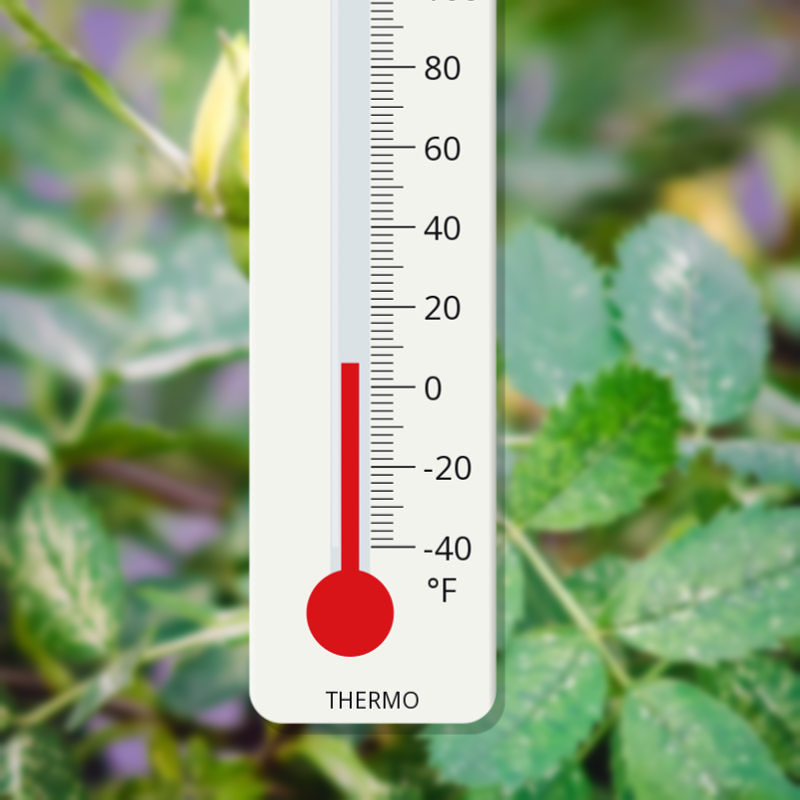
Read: 6 (°F)
